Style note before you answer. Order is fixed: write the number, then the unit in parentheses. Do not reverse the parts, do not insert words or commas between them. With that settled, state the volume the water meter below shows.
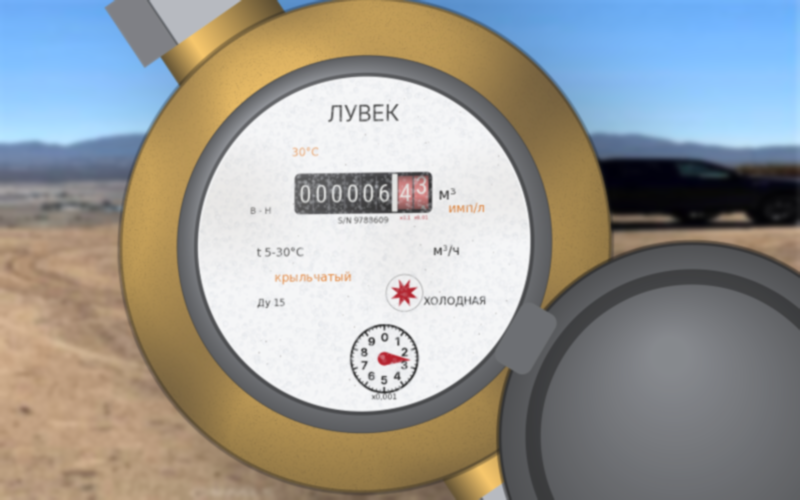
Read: 6.432 (m³)
